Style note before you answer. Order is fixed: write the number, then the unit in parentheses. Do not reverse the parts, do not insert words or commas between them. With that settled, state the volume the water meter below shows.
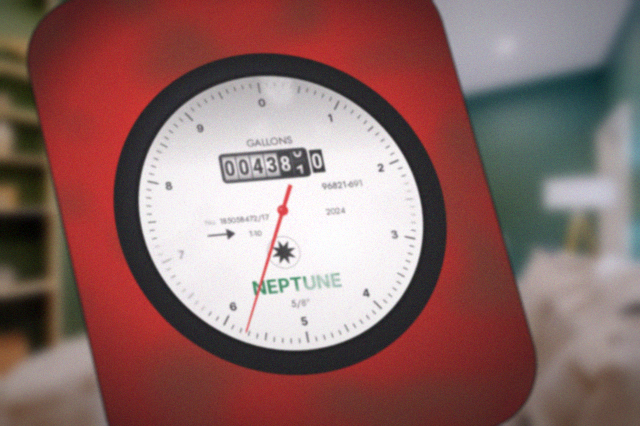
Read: 43805.7 (gal)
